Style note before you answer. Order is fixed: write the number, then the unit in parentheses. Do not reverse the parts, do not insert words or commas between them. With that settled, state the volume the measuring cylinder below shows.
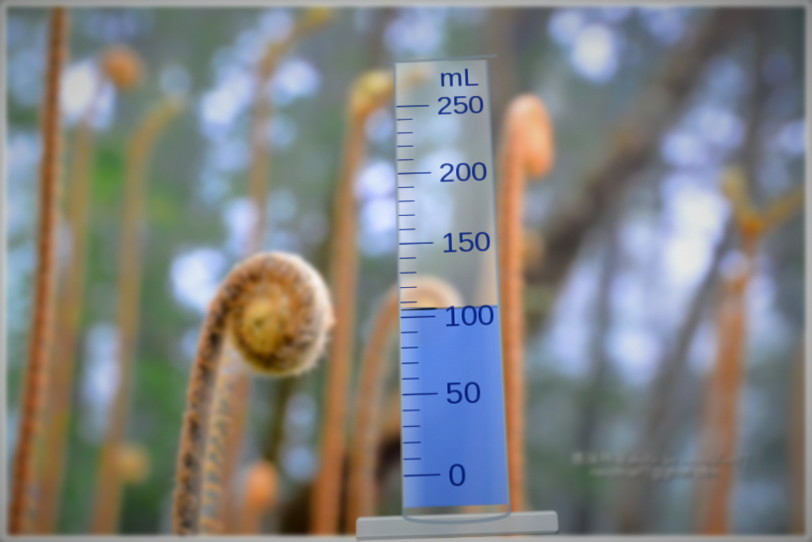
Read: 105 (mL)
